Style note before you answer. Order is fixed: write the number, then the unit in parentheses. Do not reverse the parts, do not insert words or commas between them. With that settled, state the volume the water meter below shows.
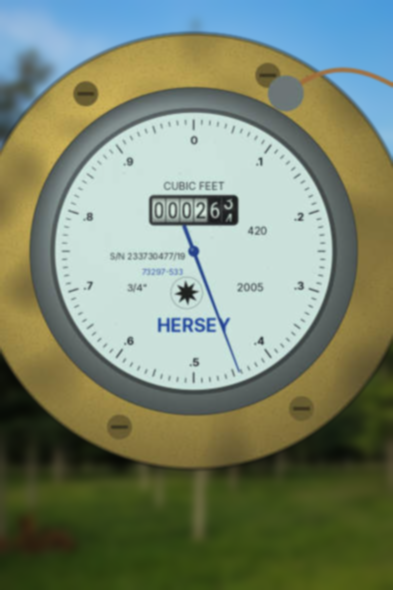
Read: 263.44 (ft³)
